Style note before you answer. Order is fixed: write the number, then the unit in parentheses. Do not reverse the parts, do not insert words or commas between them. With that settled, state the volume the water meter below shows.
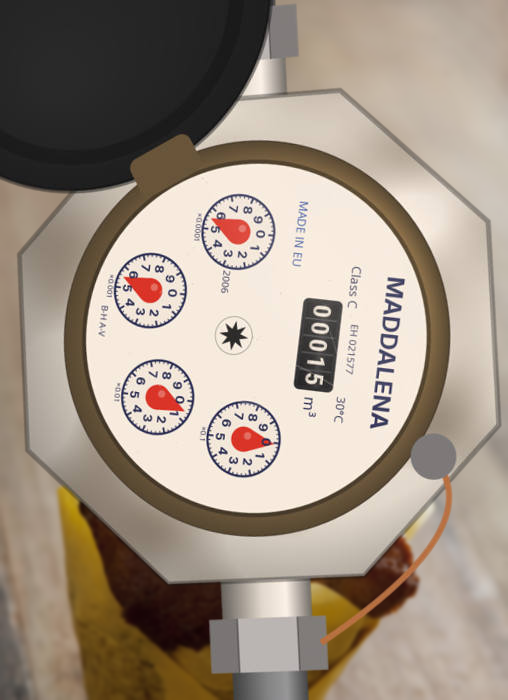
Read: 15.0055 (m³)
